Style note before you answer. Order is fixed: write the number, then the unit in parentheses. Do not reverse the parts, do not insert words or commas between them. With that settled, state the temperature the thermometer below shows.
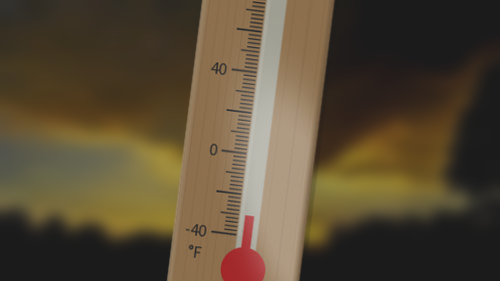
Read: -30 (°F)
